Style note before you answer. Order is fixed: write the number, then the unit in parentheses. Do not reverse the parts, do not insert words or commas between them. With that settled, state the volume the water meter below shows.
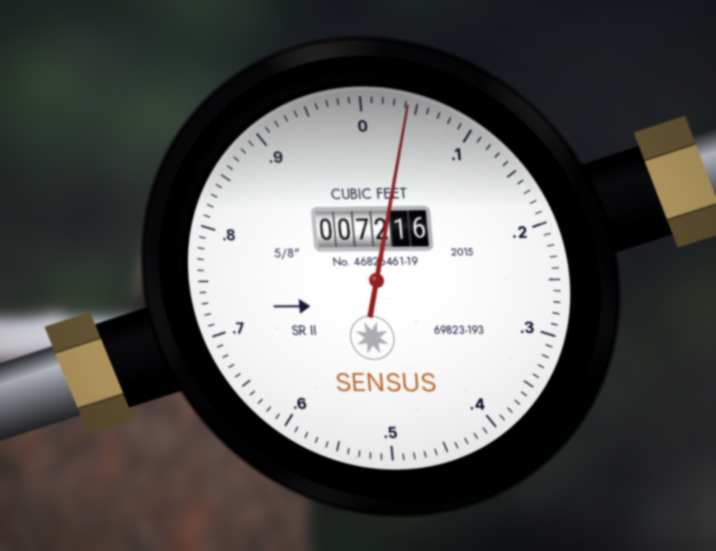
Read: 7216.04 (ft³)
